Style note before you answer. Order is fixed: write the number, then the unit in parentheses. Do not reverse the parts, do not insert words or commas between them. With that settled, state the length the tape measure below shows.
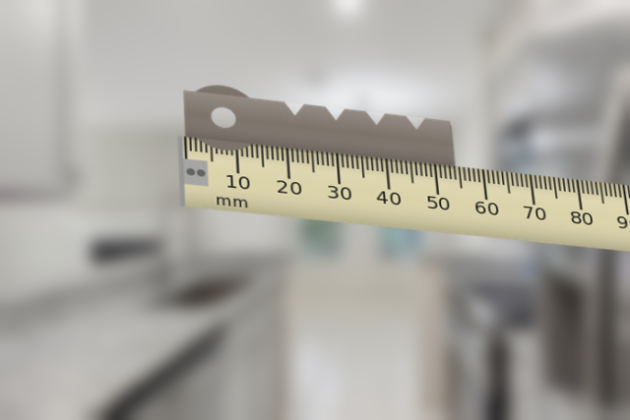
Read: 54 (mm)
